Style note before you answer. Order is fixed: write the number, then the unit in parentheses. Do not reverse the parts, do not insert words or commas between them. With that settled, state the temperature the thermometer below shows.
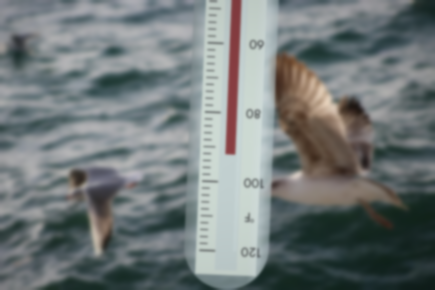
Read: 92 (°F)
